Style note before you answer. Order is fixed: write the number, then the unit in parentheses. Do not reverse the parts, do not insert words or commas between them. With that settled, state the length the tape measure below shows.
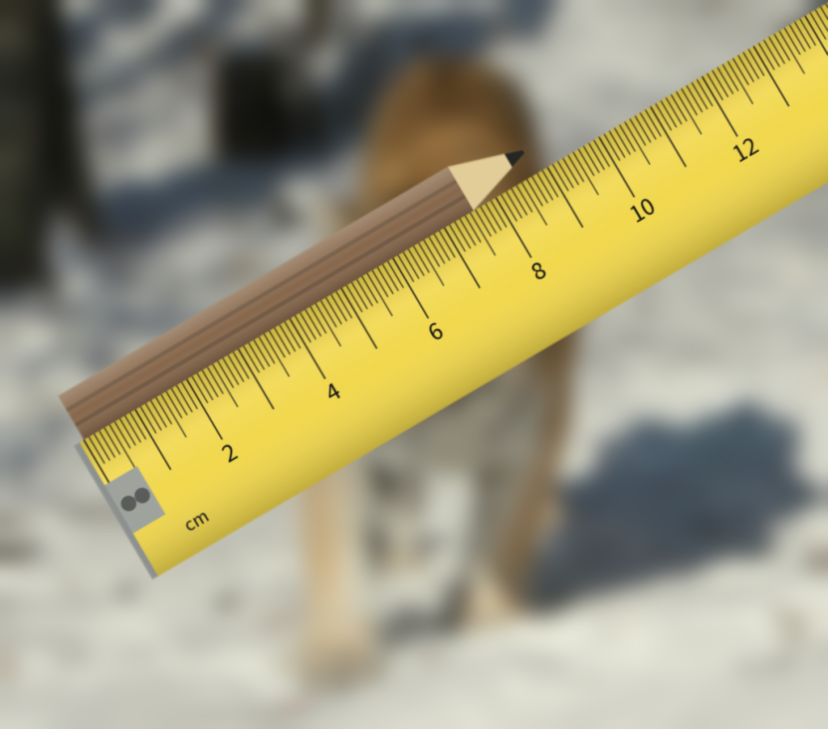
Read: 8.8 (cm)
